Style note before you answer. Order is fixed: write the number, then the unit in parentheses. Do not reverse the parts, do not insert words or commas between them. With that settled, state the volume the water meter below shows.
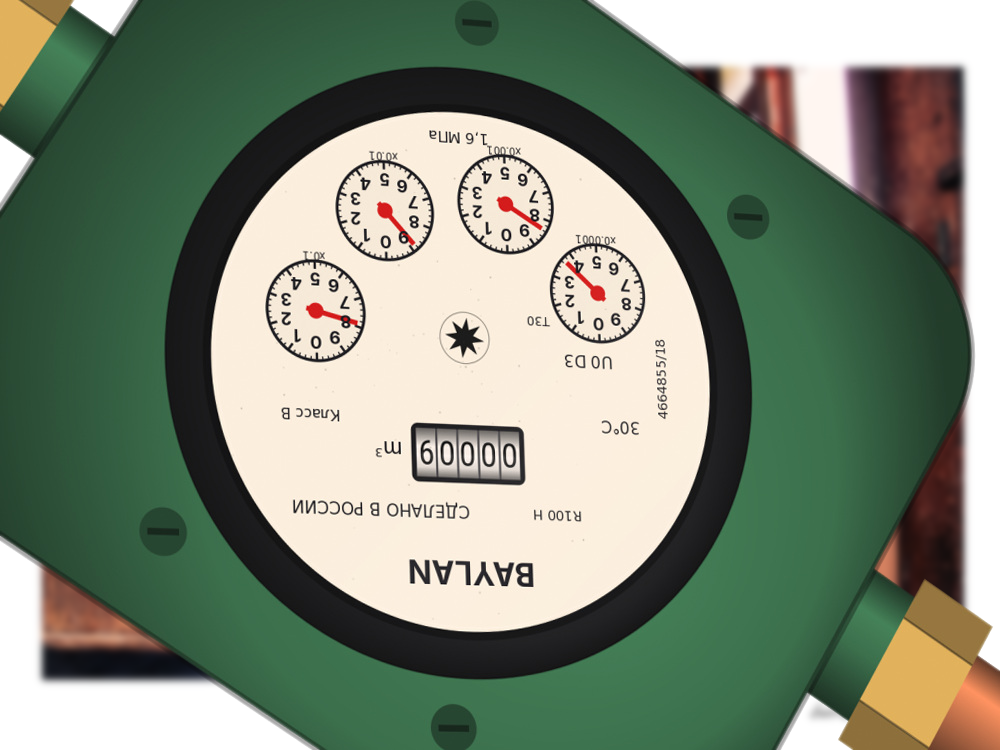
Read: 9.7883 (m³)
